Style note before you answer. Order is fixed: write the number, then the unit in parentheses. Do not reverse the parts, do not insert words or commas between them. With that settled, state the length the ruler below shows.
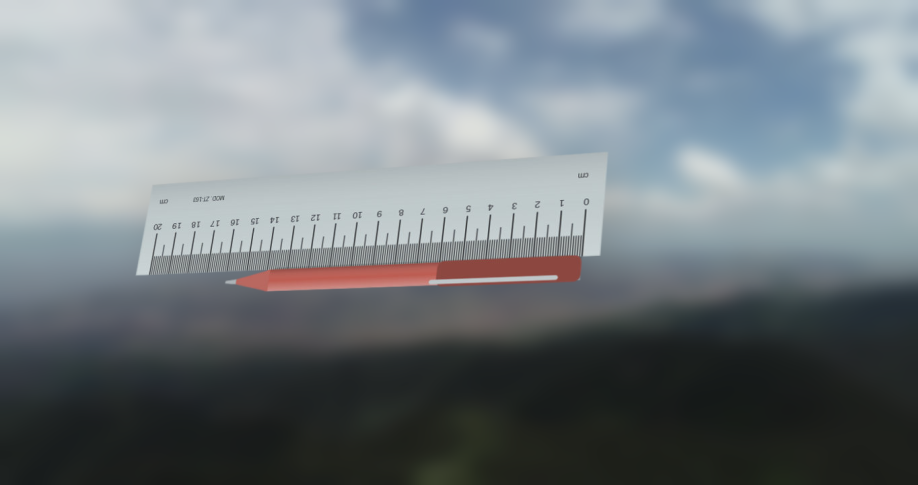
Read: 16 (cm)
